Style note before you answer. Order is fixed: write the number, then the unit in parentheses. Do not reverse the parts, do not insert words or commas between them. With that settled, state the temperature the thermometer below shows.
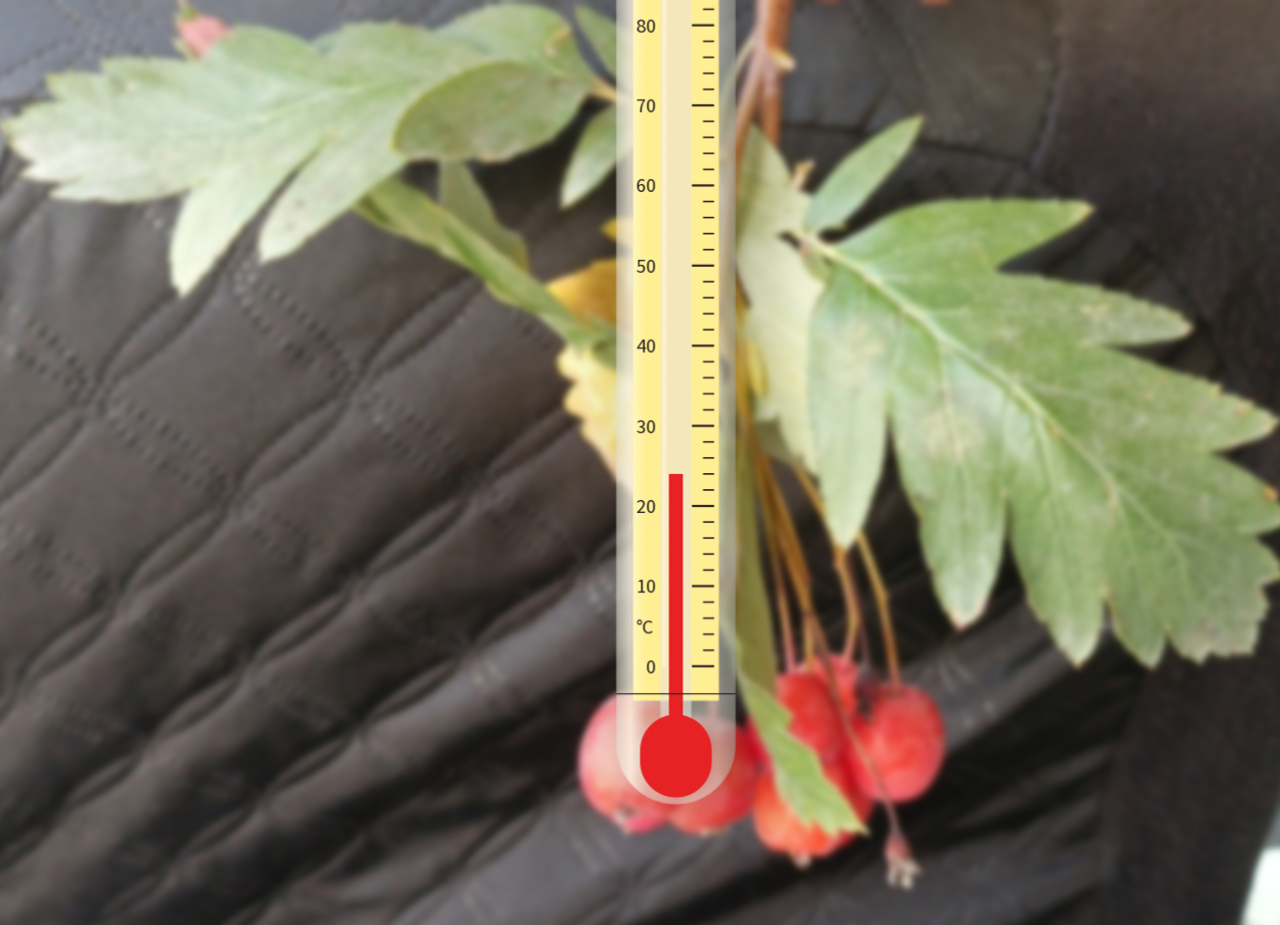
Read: 24 (°C)
